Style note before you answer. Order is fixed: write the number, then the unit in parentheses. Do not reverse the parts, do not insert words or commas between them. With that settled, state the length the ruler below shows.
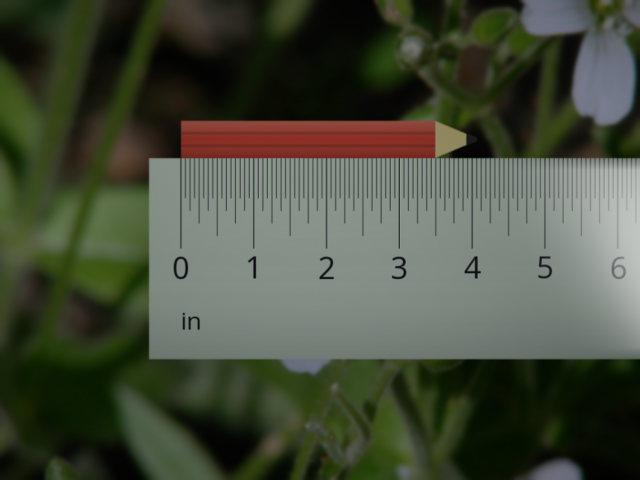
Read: 4.0625 (in)
